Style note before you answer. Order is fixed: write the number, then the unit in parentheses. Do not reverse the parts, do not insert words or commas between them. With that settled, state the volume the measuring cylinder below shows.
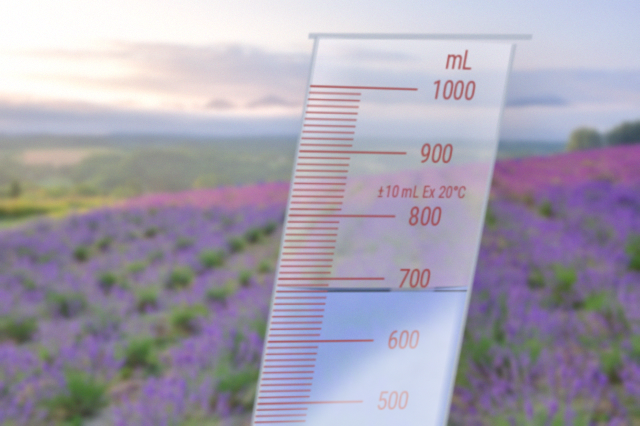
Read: 680 (mL)
